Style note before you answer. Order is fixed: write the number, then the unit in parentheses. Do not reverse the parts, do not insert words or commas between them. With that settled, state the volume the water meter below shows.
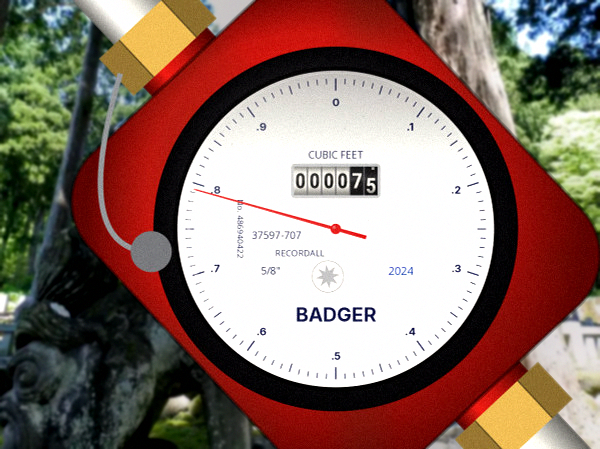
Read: 74.79 (ft³)
